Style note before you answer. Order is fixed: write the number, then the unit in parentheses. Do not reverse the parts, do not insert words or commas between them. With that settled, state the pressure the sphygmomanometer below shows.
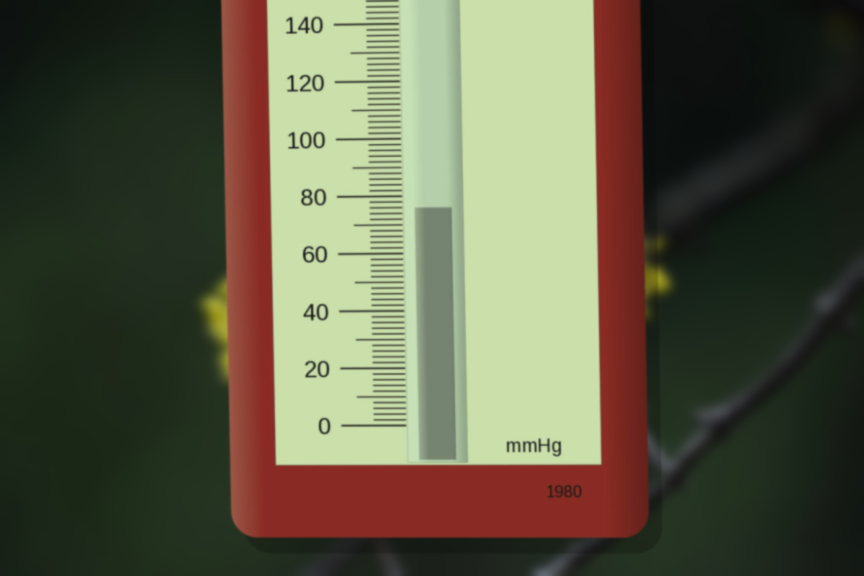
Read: 76 (mmHg)
